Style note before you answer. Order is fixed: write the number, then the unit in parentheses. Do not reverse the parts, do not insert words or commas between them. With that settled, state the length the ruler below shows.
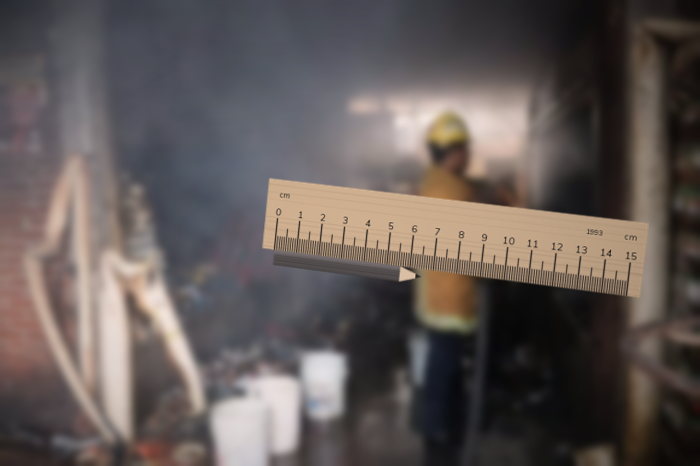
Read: 6.5 (cm)
